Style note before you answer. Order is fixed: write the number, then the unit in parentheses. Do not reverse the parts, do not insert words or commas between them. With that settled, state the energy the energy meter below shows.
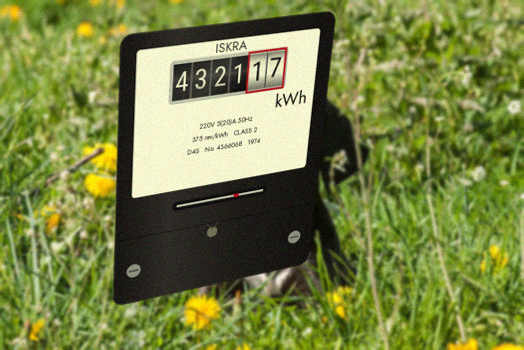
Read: 4321.17 (kWh)
